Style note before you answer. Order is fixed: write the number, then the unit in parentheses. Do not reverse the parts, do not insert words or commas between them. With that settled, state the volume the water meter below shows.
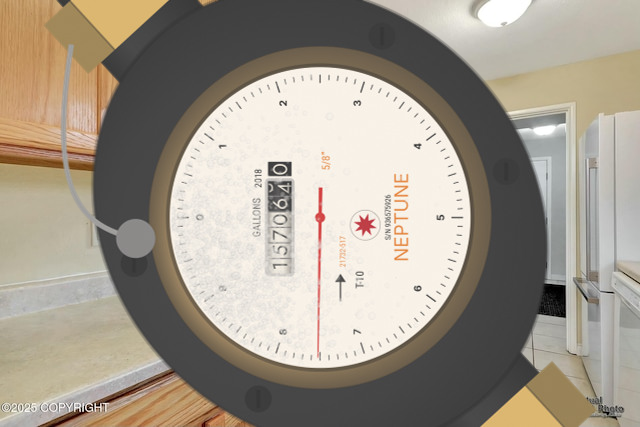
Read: 1570637.5 (gal)
